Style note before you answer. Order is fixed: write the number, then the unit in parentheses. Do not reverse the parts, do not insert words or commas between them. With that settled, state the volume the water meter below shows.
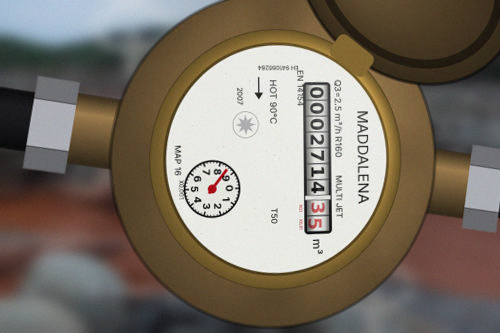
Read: 2714.348 (m³)
